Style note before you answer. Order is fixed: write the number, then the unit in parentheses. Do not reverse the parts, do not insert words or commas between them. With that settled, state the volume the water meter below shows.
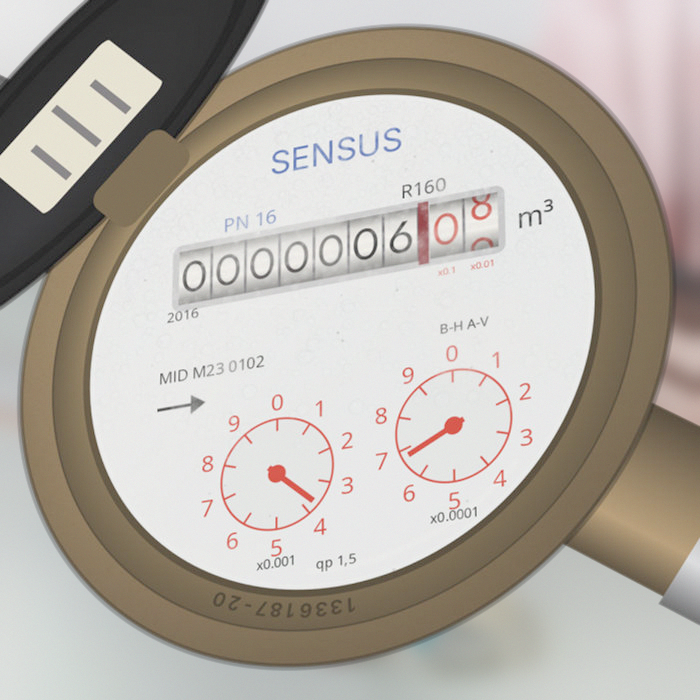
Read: 6.0836 (m³)
